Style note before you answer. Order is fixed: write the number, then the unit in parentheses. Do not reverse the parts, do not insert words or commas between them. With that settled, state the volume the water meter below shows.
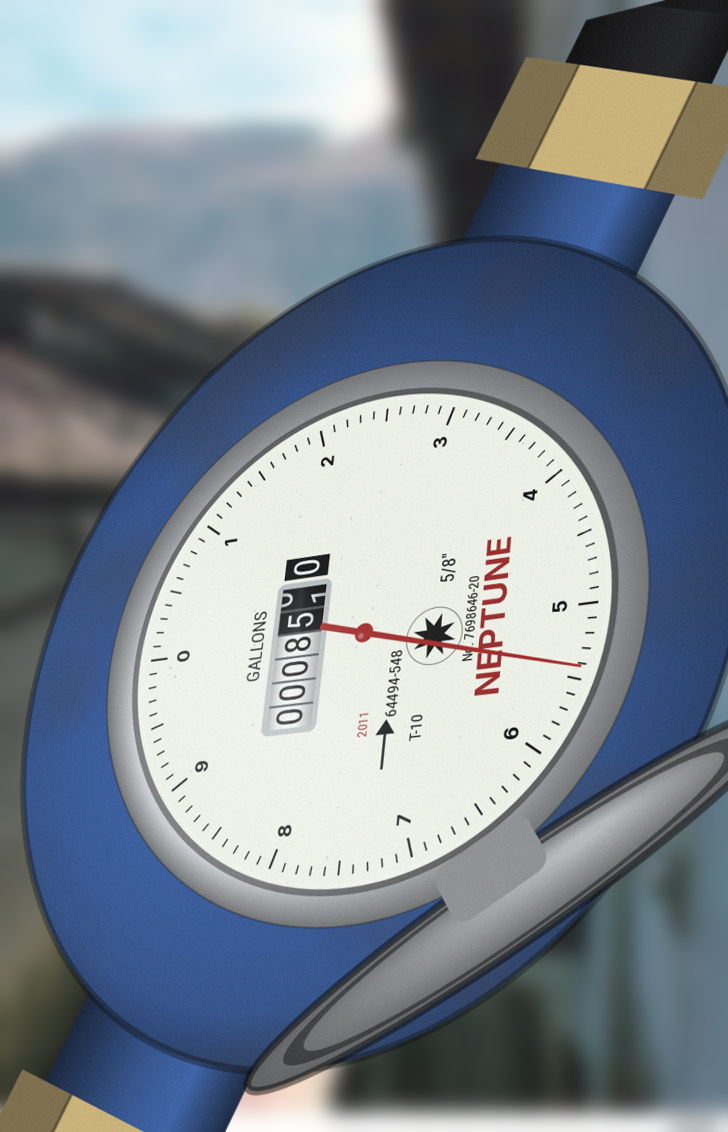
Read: 8505.4 (gal)
